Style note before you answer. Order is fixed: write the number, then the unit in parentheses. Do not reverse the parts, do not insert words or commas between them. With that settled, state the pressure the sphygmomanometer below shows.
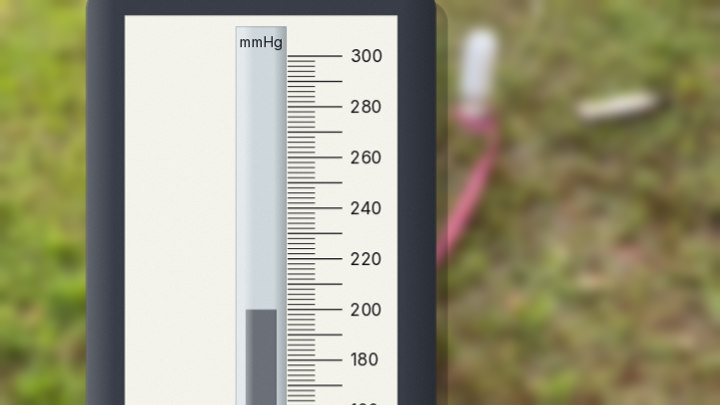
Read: 200 (mmHg)
